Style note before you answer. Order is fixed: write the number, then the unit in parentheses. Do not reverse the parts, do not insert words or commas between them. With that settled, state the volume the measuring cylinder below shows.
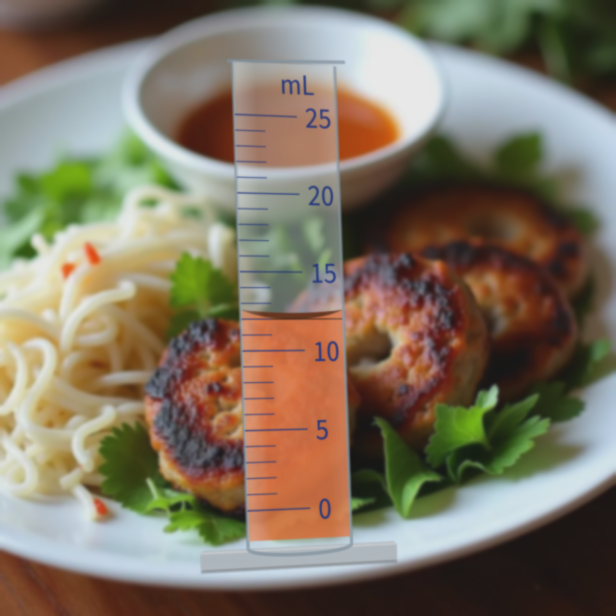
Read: 12 (mL)
